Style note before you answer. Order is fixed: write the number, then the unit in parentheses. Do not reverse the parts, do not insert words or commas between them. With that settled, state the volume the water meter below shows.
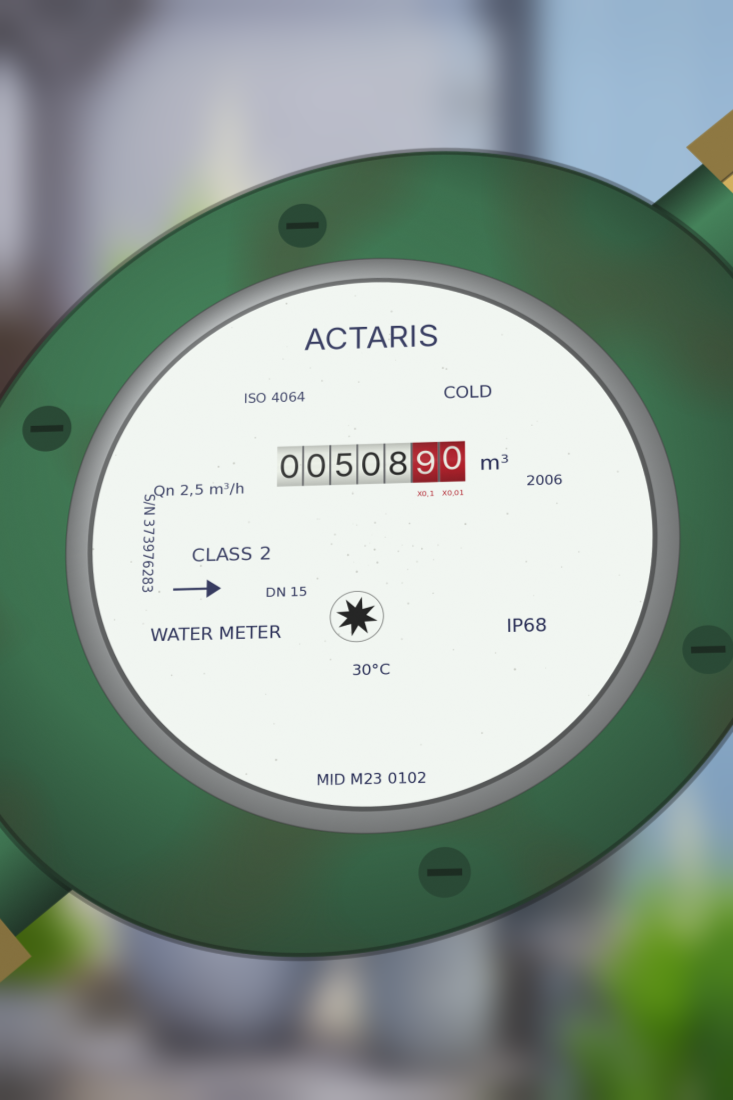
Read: 508.90 (m³)
